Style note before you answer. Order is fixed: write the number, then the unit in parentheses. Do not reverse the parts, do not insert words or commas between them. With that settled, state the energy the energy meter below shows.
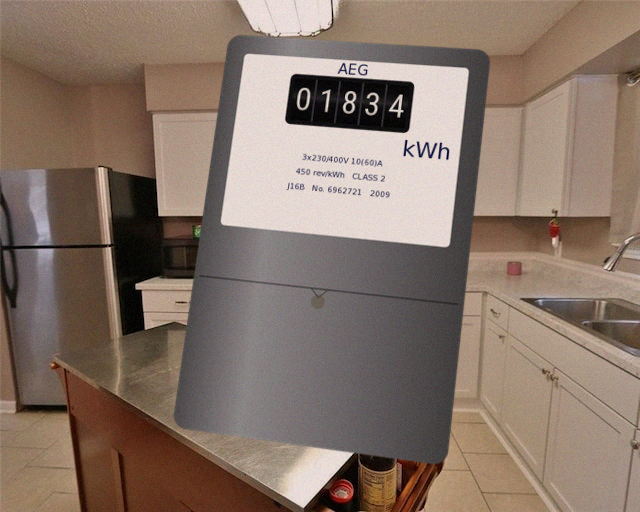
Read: 1834 (kWh)
